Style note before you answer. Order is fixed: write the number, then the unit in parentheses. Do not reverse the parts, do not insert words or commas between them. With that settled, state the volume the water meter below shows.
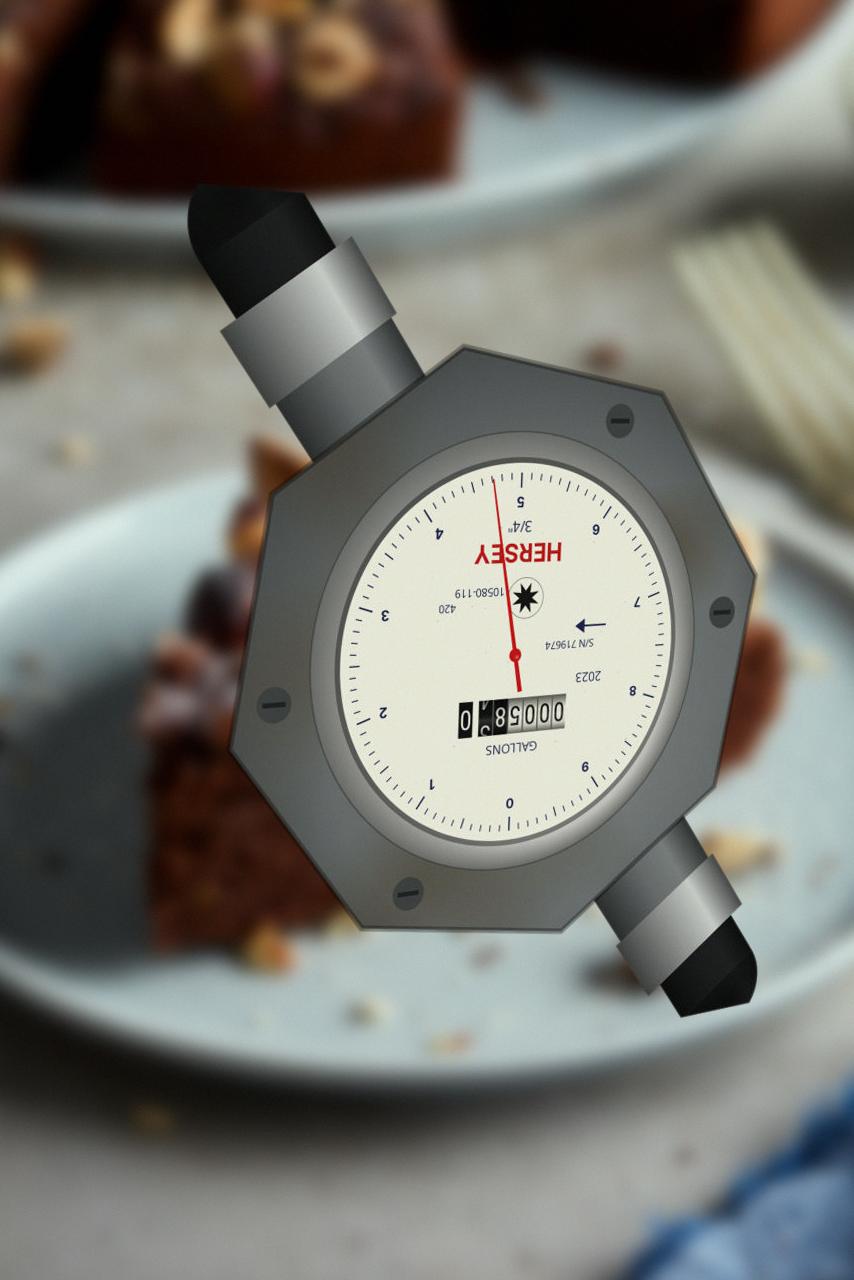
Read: 5834.7 (gal)
